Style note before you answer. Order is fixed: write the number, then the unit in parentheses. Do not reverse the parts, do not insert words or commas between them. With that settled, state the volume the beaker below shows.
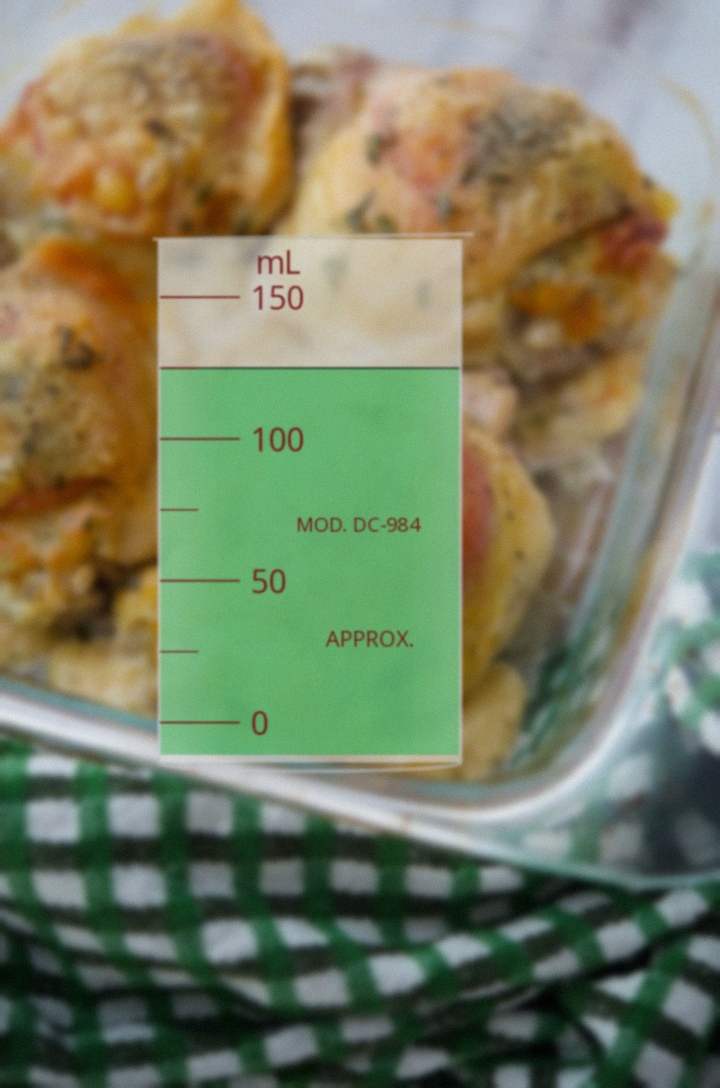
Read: 125 (mL)
